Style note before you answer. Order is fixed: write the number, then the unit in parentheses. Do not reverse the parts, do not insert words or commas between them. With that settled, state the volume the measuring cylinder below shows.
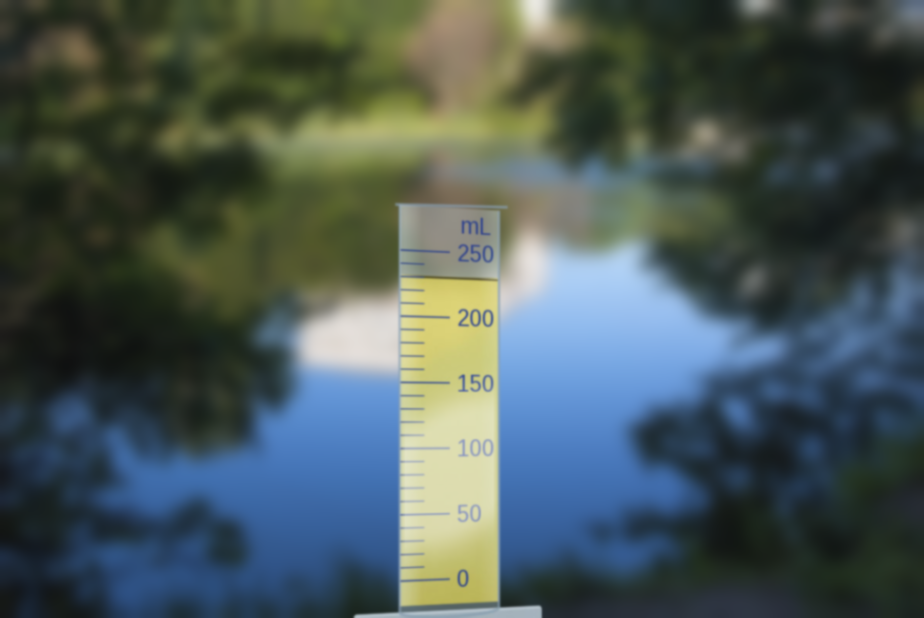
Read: 230 (mL)
